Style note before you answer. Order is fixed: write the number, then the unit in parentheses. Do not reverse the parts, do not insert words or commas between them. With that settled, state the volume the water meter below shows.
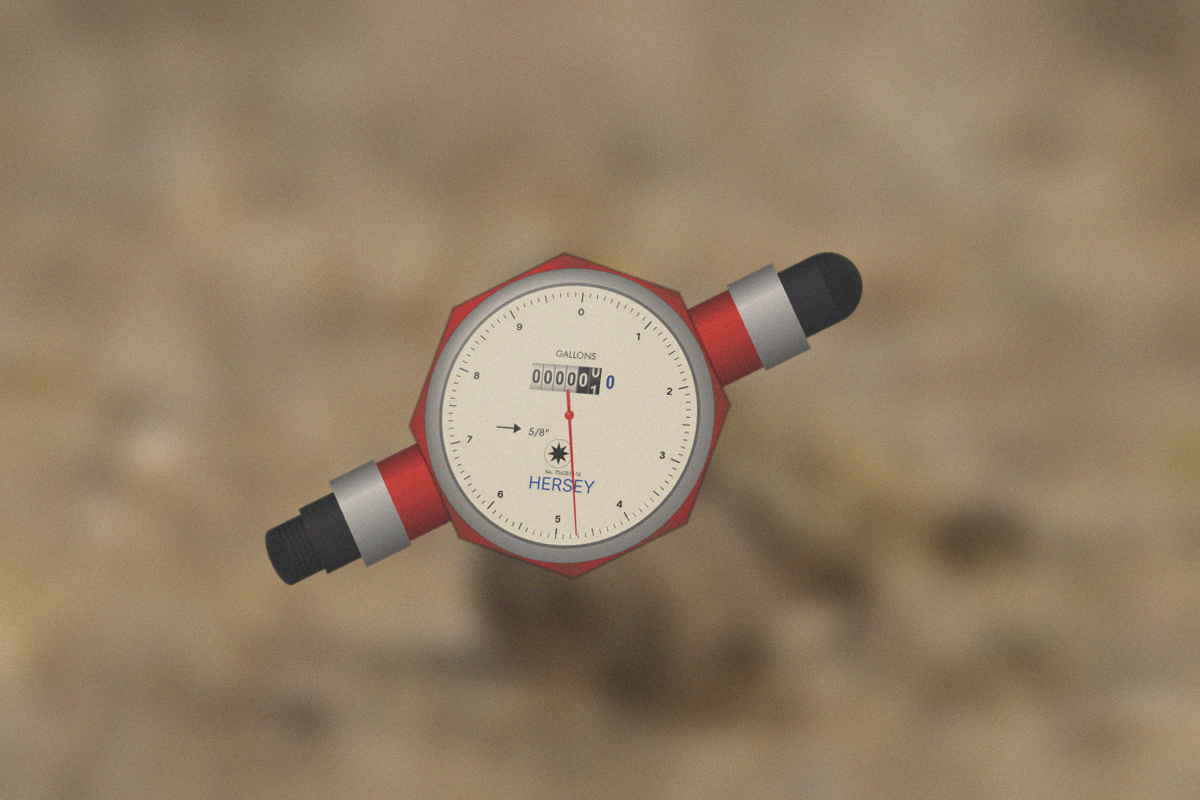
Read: 4.7 (gal)
